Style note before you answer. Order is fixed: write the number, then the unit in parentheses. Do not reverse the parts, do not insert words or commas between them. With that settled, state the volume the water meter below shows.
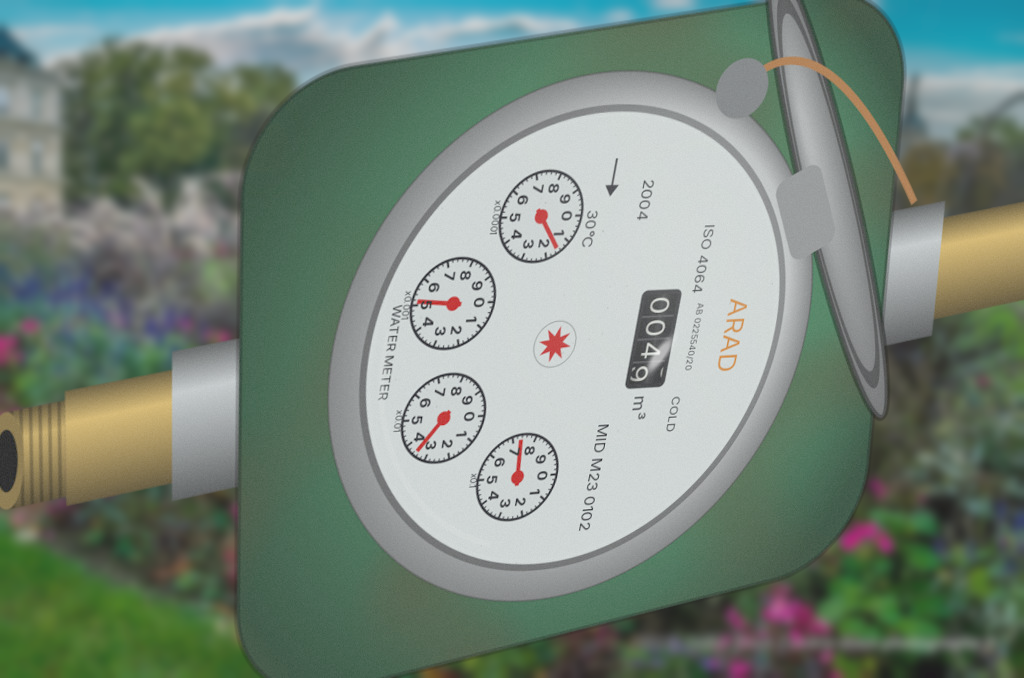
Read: 48.7351 (m³)
